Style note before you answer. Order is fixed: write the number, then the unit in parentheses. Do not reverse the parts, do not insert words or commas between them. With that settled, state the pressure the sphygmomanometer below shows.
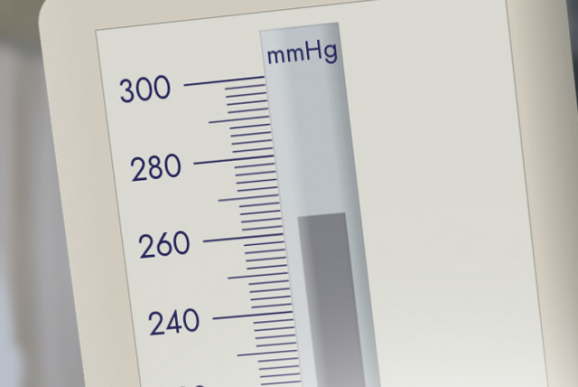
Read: 264 (mmHg)
